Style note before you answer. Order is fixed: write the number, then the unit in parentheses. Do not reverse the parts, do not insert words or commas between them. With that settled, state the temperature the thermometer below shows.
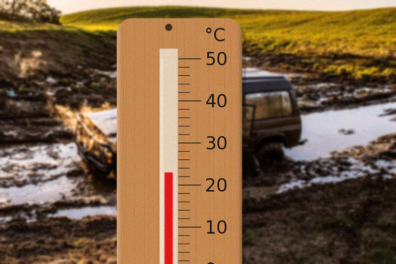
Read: 23 (°C)
